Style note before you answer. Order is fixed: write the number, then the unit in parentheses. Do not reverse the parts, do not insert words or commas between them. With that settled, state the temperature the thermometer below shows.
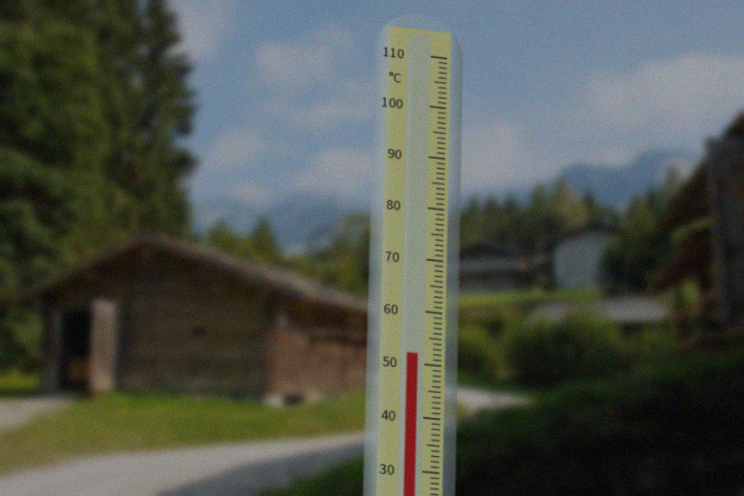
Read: 52 (°C)
